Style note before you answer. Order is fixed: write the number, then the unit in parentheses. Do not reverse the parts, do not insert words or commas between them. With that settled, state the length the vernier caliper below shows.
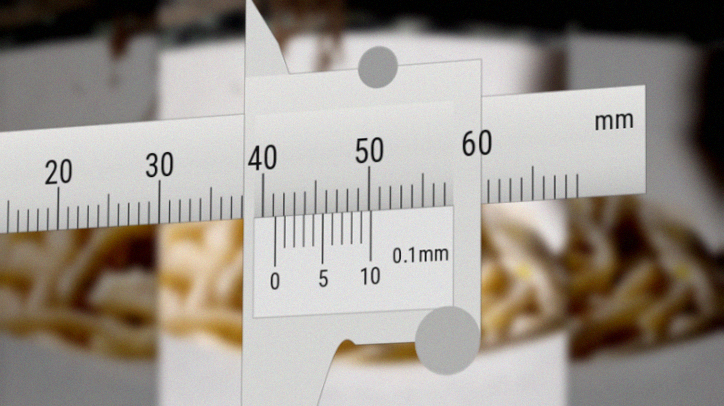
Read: 41.2 (mm)
